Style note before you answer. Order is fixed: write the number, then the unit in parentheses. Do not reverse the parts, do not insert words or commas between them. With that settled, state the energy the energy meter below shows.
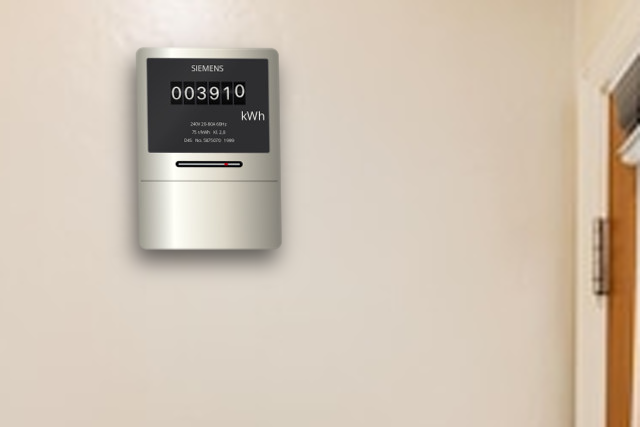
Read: 3910 (kWh)
